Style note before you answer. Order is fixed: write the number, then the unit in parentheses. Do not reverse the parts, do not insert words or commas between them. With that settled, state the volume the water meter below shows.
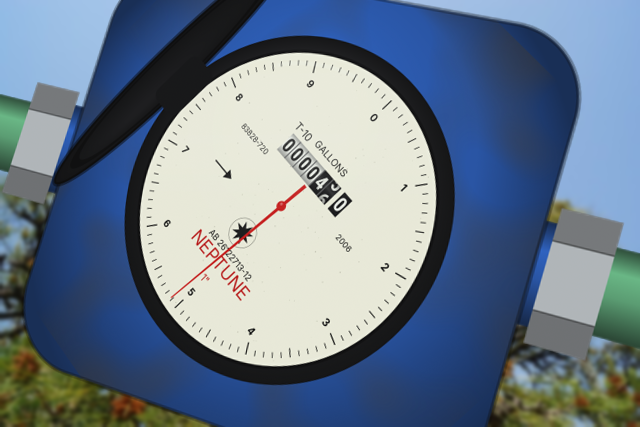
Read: 455.1 (gal)
